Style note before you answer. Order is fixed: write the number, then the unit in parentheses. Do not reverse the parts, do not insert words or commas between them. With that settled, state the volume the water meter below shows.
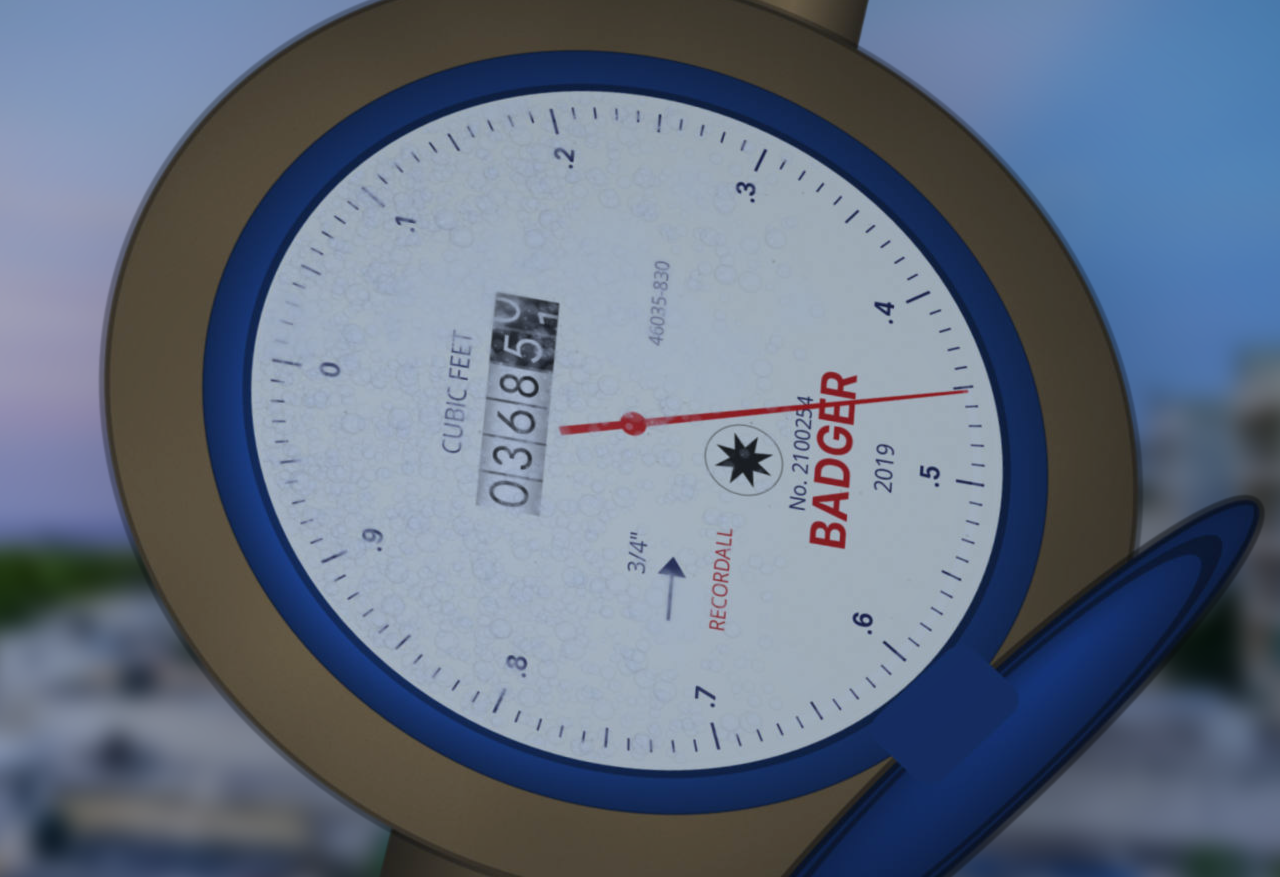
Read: 36850.45 (ft³)
